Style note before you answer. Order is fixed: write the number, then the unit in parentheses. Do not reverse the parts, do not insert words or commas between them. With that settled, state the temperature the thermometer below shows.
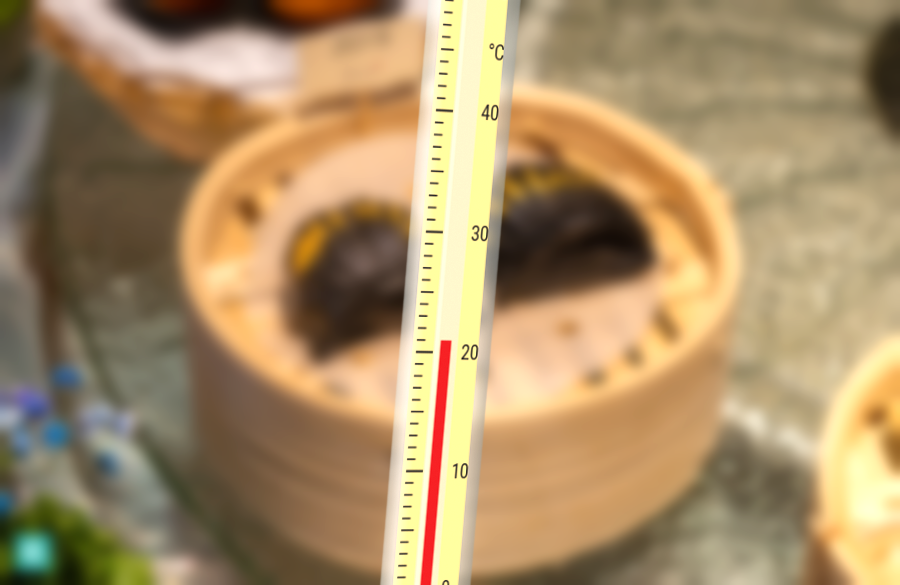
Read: 21 (°C)
